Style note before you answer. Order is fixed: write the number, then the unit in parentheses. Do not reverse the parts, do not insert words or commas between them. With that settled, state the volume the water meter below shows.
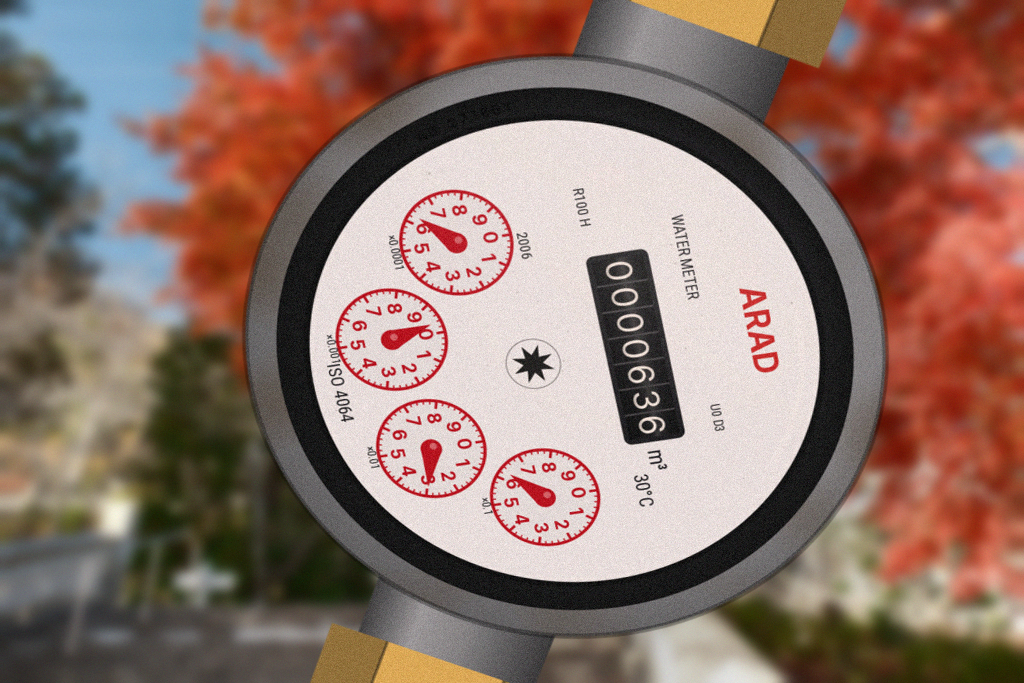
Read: 636.6296 (m³)
